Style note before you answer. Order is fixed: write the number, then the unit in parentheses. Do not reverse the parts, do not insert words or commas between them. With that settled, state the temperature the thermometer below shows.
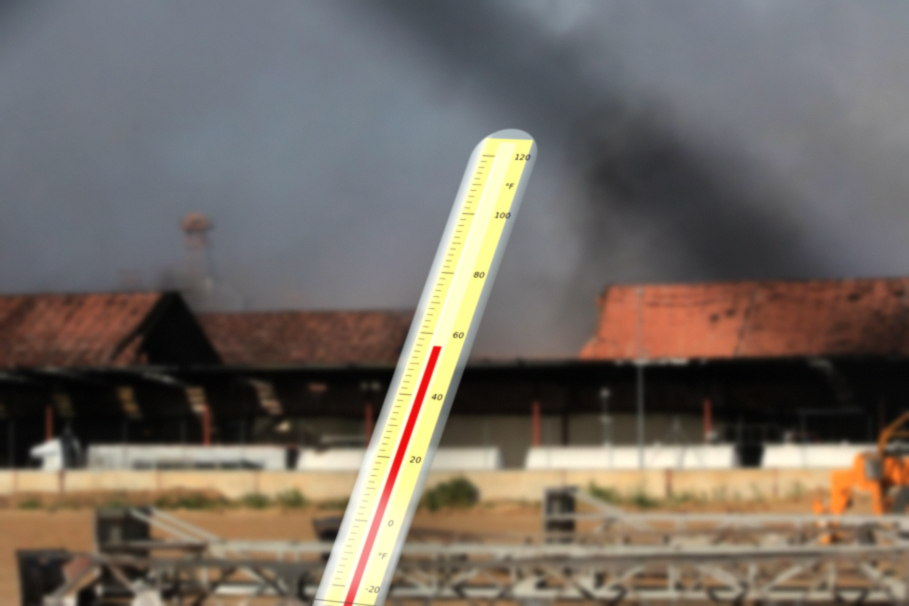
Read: 56 (°F)
